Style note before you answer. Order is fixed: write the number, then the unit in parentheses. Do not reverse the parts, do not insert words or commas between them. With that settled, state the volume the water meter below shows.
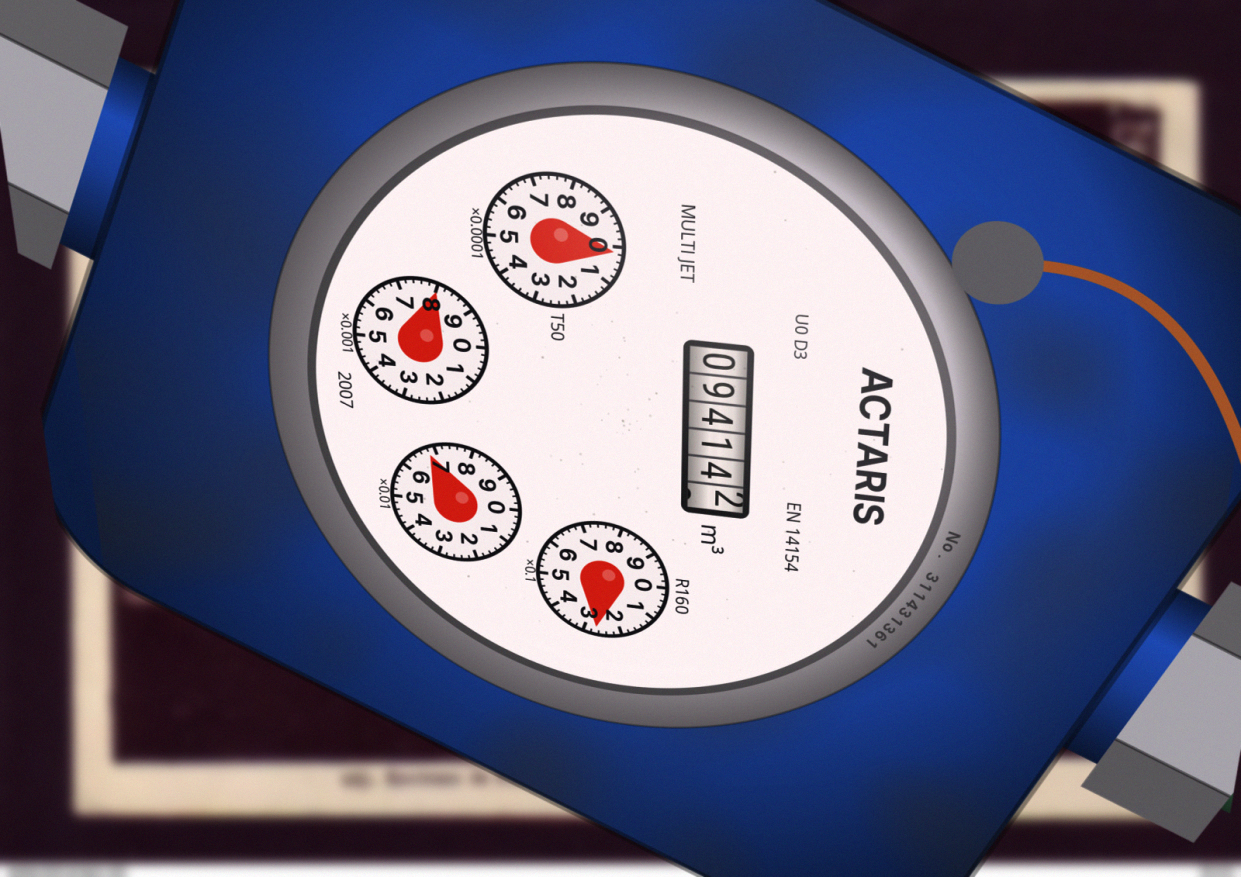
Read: 94142.2680 (m³)
